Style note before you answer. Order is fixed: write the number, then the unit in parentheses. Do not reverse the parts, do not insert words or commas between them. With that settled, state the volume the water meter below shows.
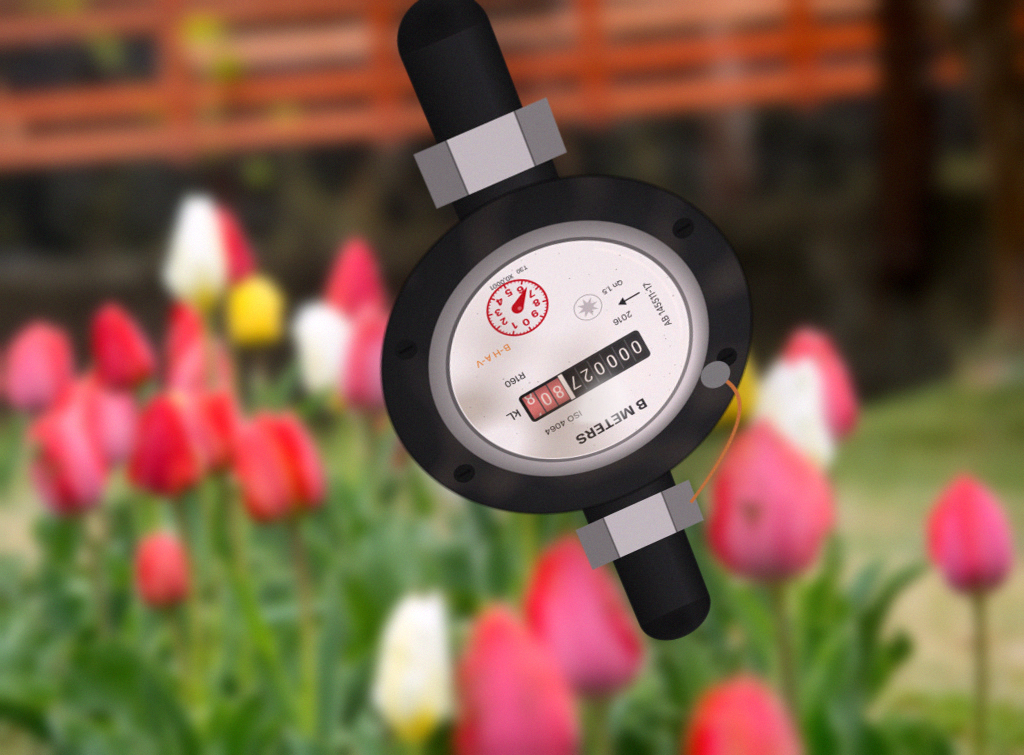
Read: 27.8076 (kL)
